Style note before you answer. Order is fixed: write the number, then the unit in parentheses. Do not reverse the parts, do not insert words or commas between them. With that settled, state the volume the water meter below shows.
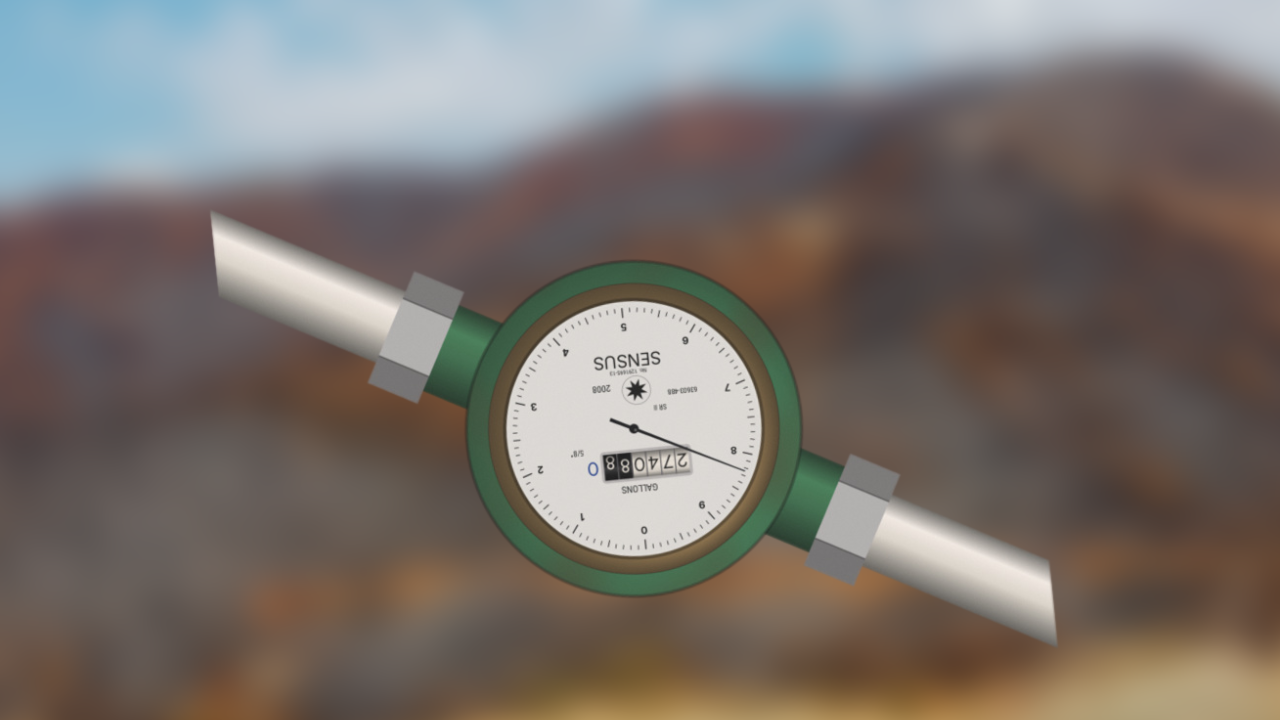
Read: 2740878.2 (gal)
